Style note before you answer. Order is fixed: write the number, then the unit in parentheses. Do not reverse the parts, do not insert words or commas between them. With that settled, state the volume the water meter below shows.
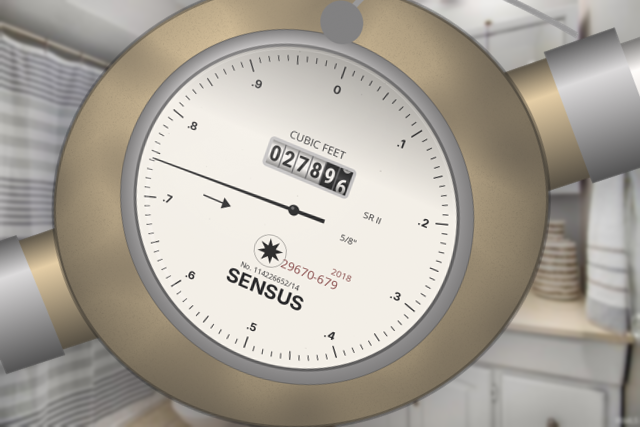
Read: 27895.74 (ft³)
